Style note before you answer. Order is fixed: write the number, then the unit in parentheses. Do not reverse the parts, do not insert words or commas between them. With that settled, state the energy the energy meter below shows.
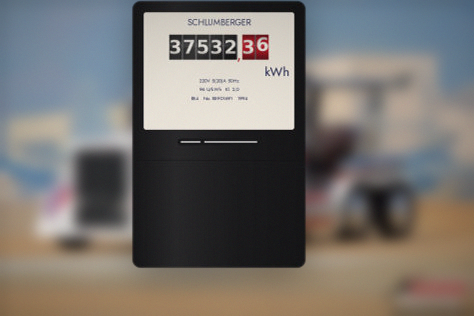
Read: 37532.36 (kWh)
